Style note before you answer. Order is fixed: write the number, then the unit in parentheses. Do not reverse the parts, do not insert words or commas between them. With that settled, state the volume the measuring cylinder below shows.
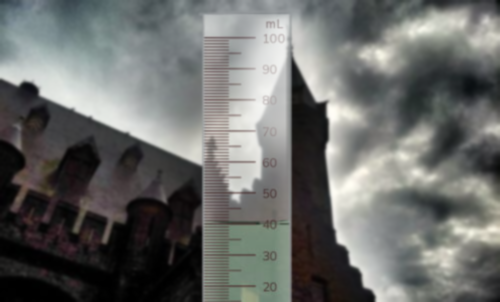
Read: 40 (mL)
